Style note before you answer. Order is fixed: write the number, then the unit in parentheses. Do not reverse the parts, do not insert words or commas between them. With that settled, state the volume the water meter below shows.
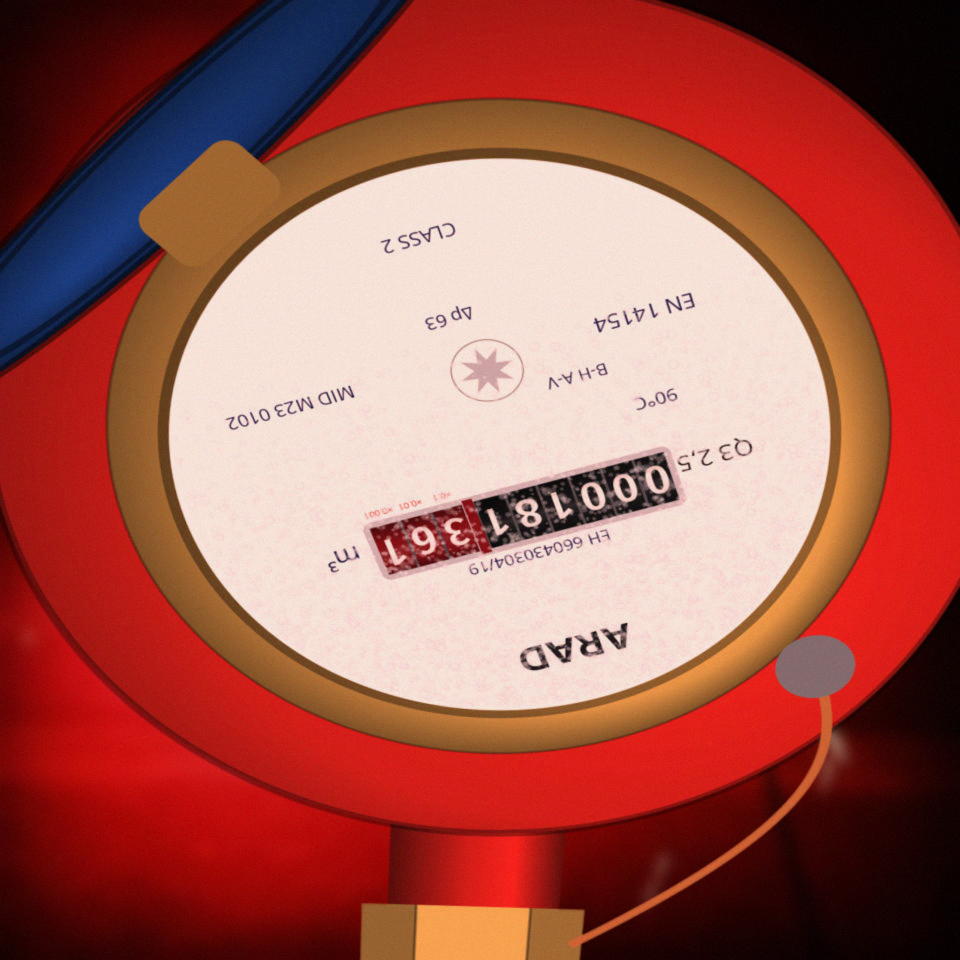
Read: 181.361 (m³)
